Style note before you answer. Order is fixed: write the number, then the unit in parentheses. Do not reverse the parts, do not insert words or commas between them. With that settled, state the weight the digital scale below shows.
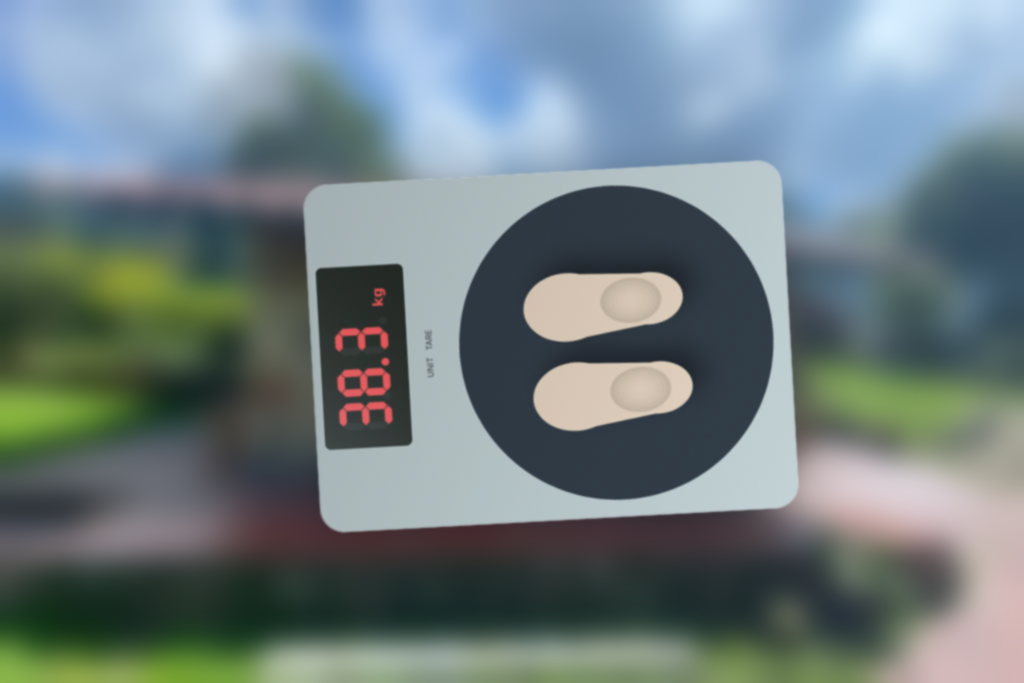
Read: 38.3 (kg)
